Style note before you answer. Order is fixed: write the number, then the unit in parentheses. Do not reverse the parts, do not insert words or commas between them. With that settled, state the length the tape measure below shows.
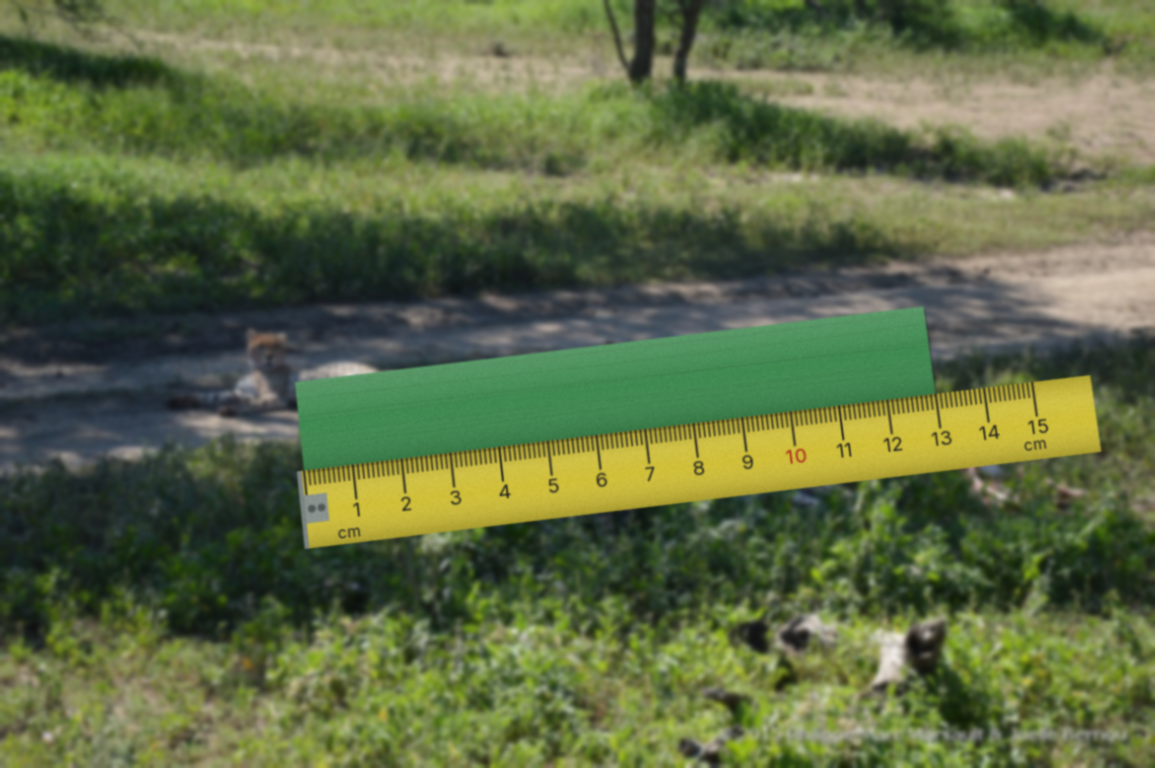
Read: 13 (cm)
